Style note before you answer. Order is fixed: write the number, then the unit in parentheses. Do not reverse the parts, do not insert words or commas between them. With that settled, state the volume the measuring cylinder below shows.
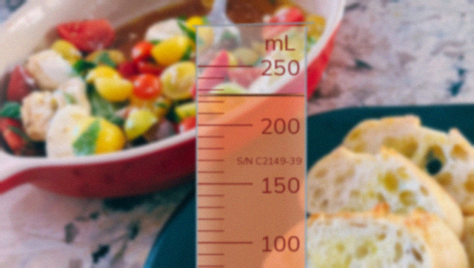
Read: 225 (mL)
